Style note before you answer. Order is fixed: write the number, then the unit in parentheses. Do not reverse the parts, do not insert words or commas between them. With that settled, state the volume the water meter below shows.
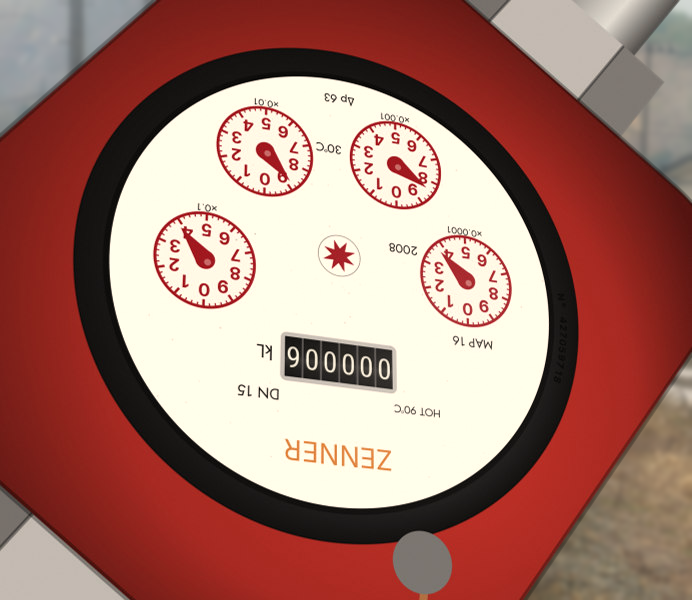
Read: 6.3883 (kL)
